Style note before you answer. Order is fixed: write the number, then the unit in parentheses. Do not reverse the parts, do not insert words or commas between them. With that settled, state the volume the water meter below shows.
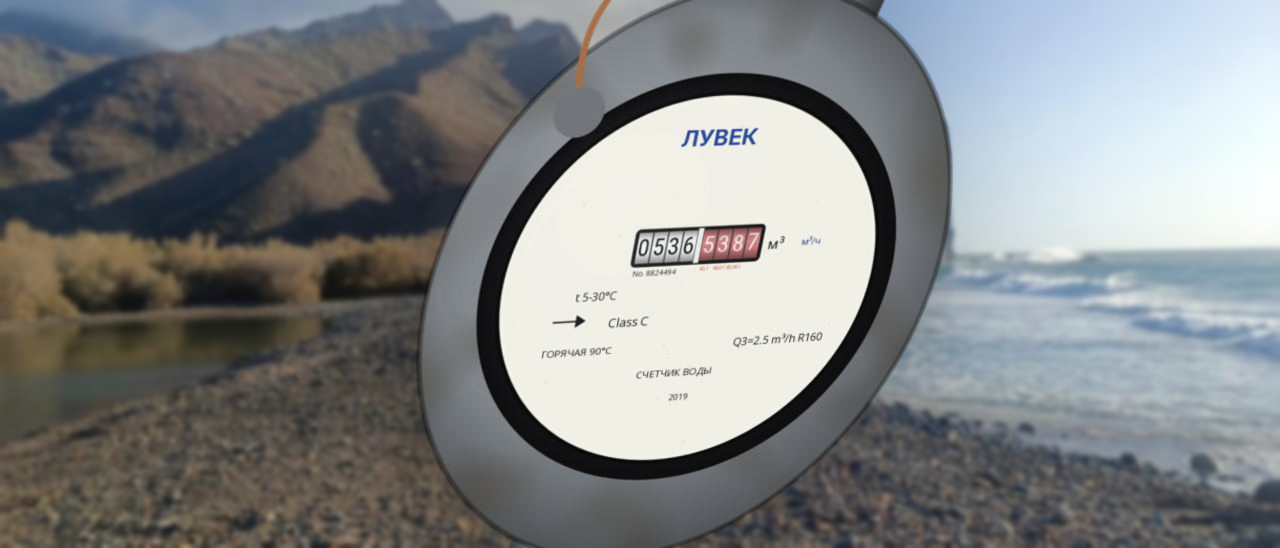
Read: 536.5387 (m³)
